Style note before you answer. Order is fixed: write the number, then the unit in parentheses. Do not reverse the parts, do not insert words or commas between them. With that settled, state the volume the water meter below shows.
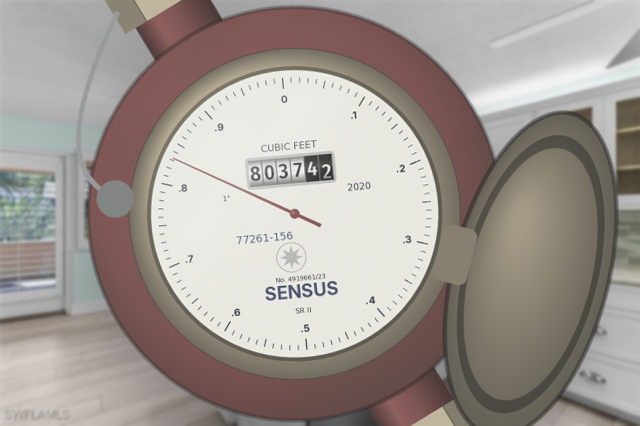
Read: 803741.83 (ft³)
